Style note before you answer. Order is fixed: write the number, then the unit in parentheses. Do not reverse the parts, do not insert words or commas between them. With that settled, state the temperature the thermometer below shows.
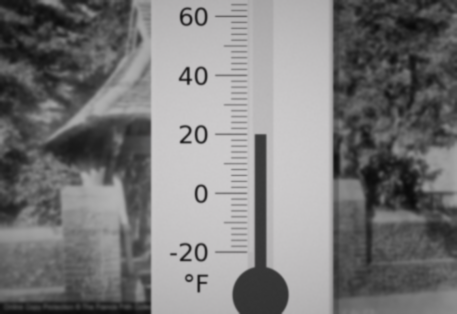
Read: 20 (°F)
